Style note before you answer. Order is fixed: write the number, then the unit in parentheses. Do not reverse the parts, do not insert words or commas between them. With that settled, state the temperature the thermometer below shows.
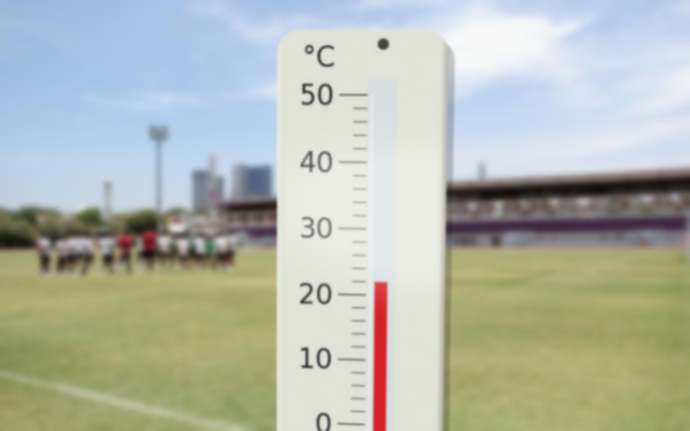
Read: 22 (°C)
